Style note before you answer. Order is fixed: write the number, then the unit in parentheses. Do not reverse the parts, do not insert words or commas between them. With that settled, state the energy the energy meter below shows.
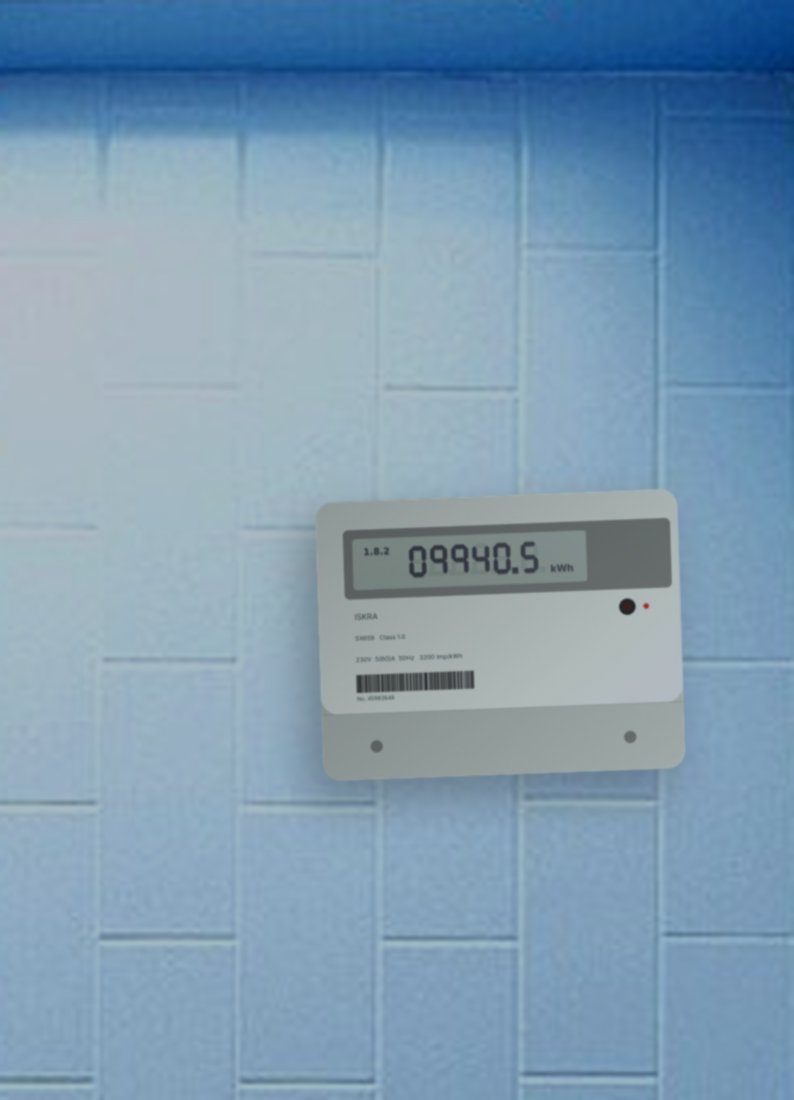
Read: 9940.5 (kWh)
